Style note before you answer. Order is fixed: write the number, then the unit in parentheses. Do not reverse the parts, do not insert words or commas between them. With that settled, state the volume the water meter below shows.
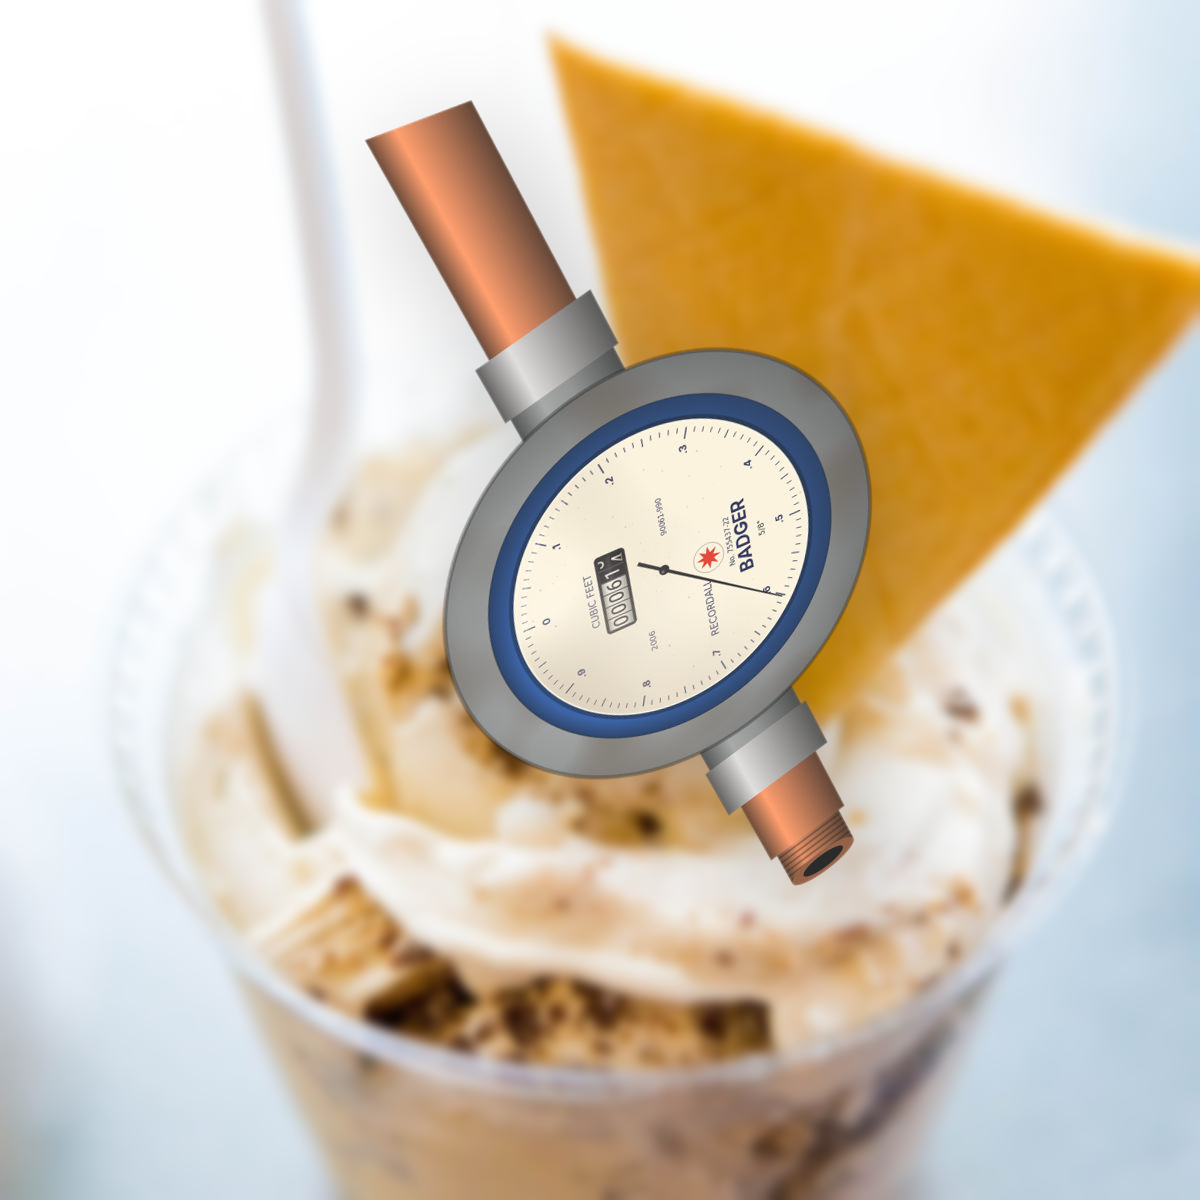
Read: 613.60 (ft³)
